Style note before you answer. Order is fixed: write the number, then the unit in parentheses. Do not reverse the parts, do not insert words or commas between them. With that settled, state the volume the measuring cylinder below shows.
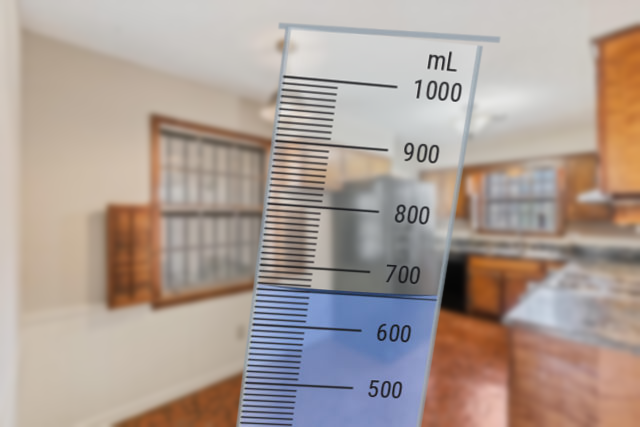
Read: 660 (mL)
